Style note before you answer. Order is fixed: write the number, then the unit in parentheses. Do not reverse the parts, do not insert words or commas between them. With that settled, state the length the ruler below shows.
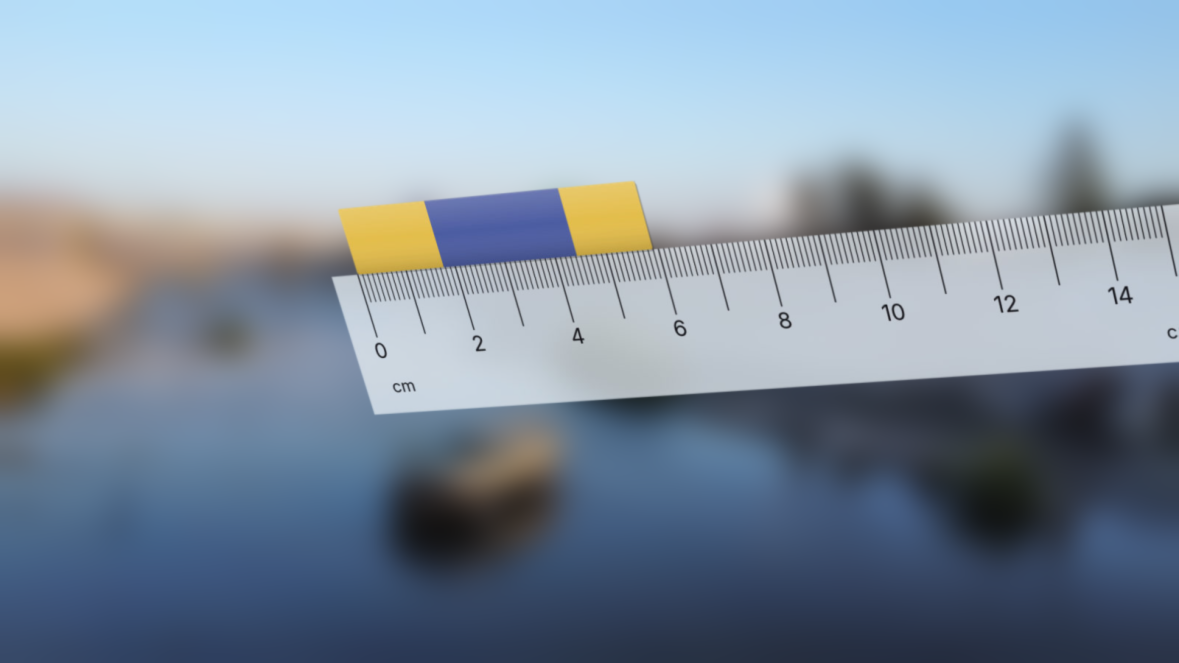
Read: 5.9 (cm)
